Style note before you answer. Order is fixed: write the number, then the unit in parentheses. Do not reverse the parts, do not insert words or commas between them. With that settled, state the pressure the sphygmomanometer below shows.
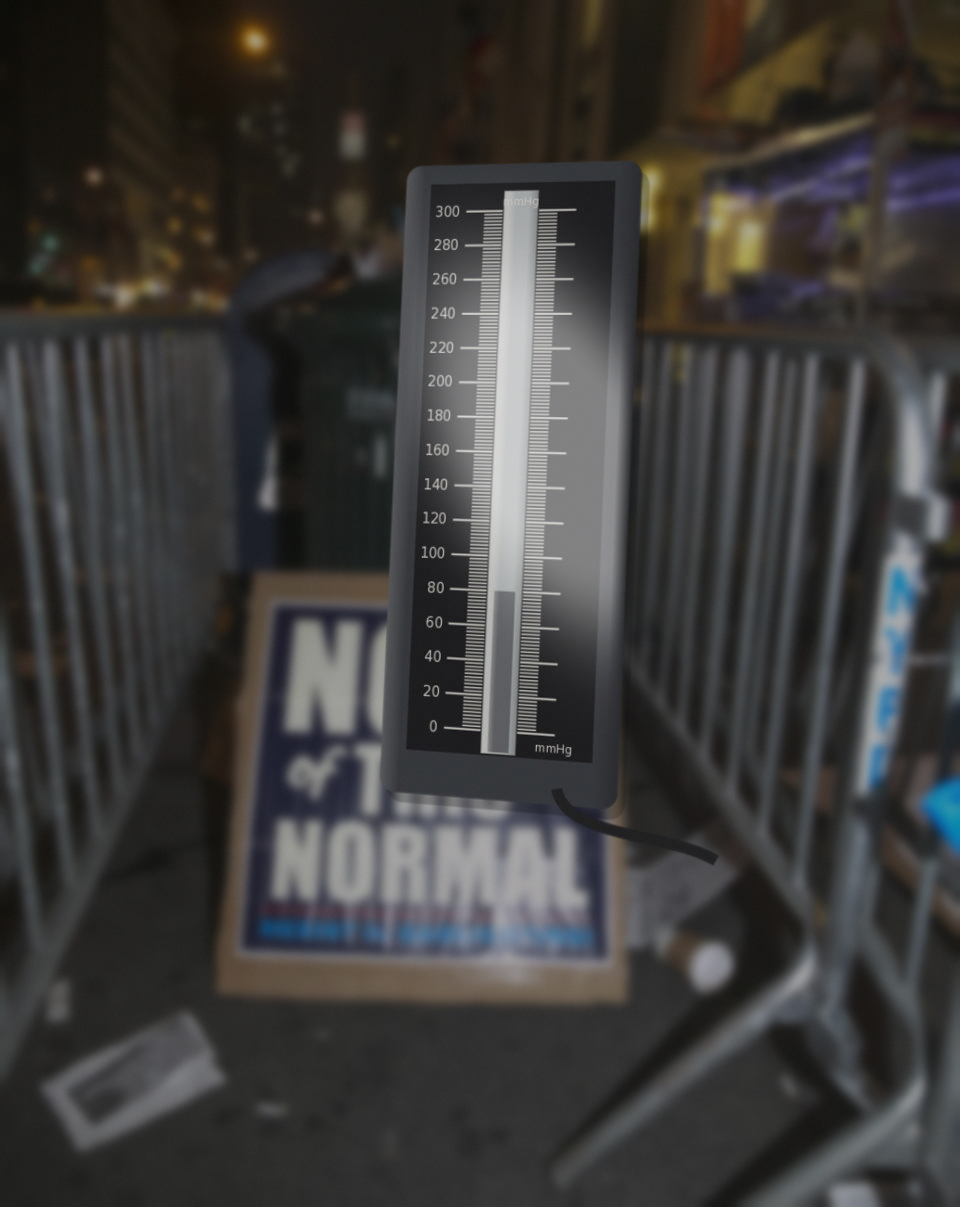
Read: 80 (mmHg)
